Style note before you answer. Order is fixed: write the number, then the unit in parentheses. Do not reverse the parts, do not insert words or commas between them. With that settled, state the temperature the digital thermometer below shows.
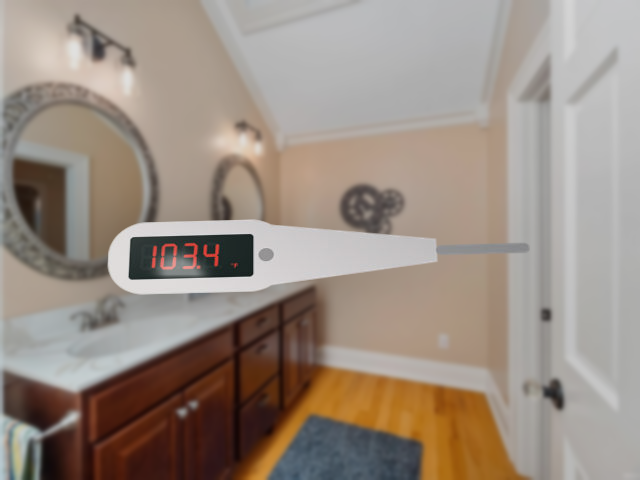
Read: 103.4 (°F)
